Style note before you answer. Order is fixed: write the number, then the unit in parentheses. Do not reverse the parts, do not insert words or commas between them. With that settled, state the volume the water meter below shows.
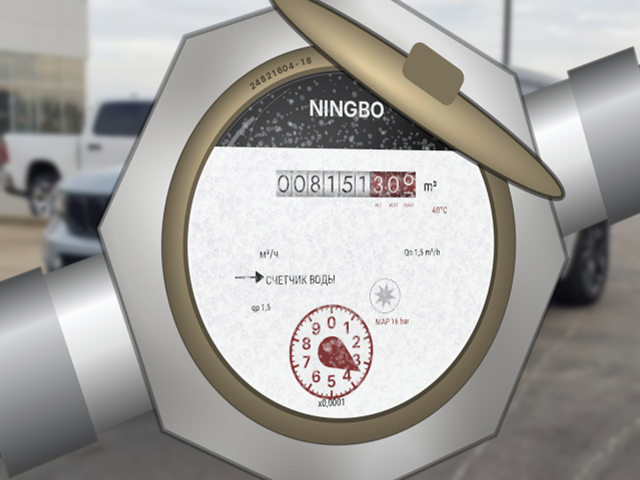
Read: 8151.3063 (m³)
